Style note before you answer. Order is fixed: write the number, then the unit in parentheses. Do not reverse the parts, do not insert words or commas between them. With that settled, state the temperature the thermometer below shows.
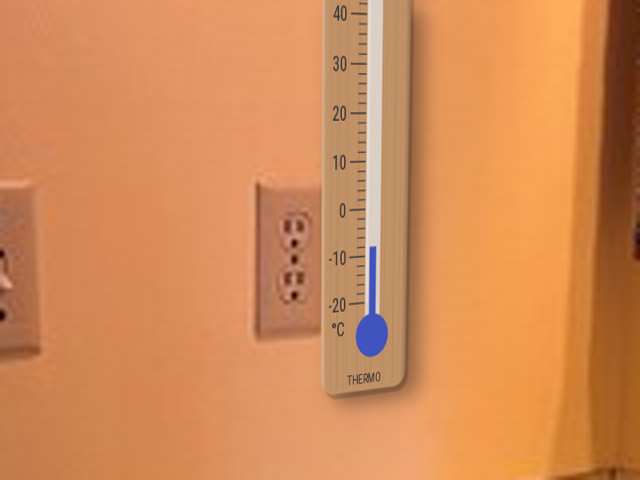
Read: -8 (°C)
